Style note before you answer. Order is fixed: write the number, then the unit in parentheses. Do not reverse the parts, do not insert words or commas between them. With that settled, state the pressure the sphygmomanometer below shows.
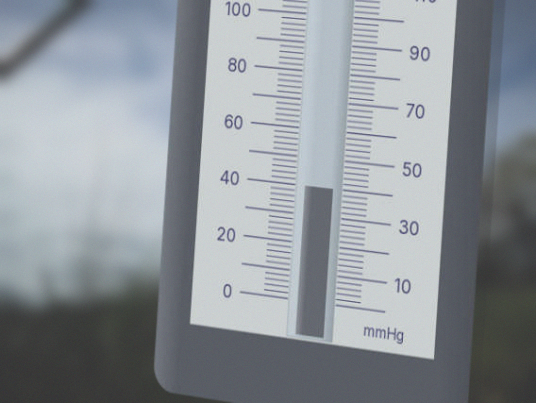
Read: 40 (mmHg)
